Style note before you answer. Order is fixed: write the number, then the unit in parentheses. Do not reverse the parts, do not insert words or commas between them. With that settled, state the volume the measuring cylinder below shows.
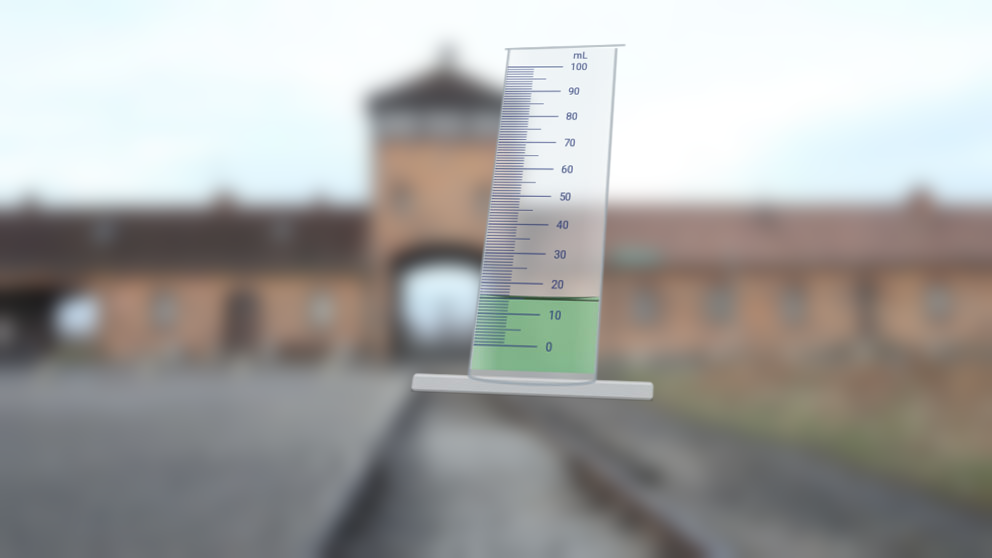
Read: 15 (mL)
